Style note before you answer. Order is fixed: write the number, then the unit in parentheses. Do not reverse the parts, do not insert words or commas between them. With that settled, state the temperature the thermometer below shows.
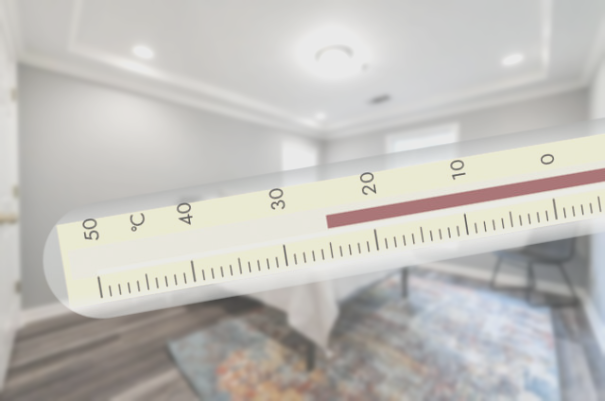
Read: 25 (°C)
